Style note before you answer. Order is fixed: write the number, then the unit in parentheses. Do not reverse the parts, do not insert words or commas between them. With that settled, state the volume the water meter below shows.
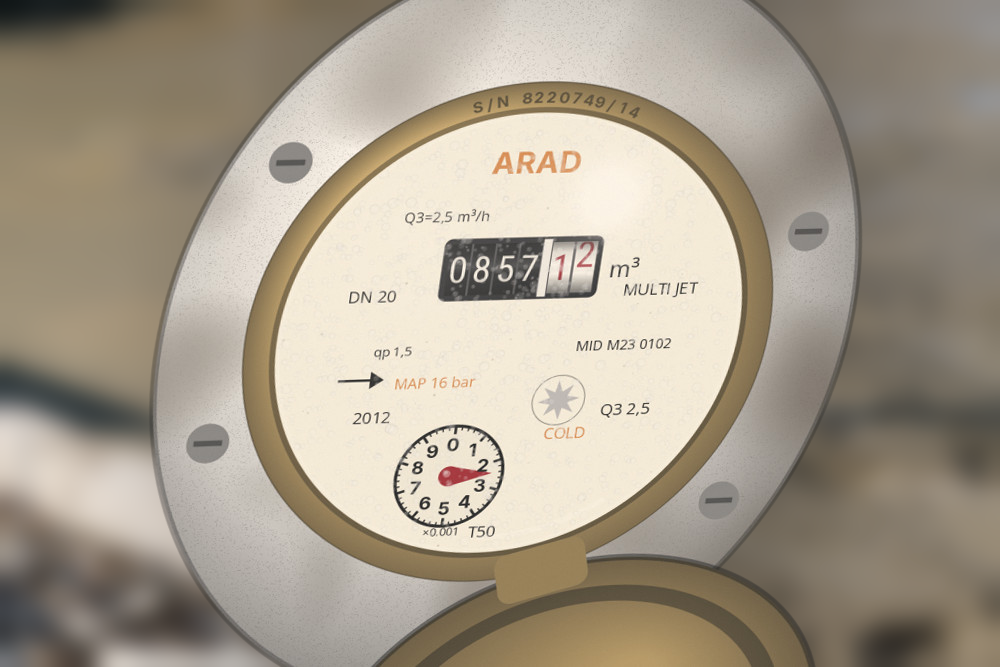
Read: 857.122 (m³)
